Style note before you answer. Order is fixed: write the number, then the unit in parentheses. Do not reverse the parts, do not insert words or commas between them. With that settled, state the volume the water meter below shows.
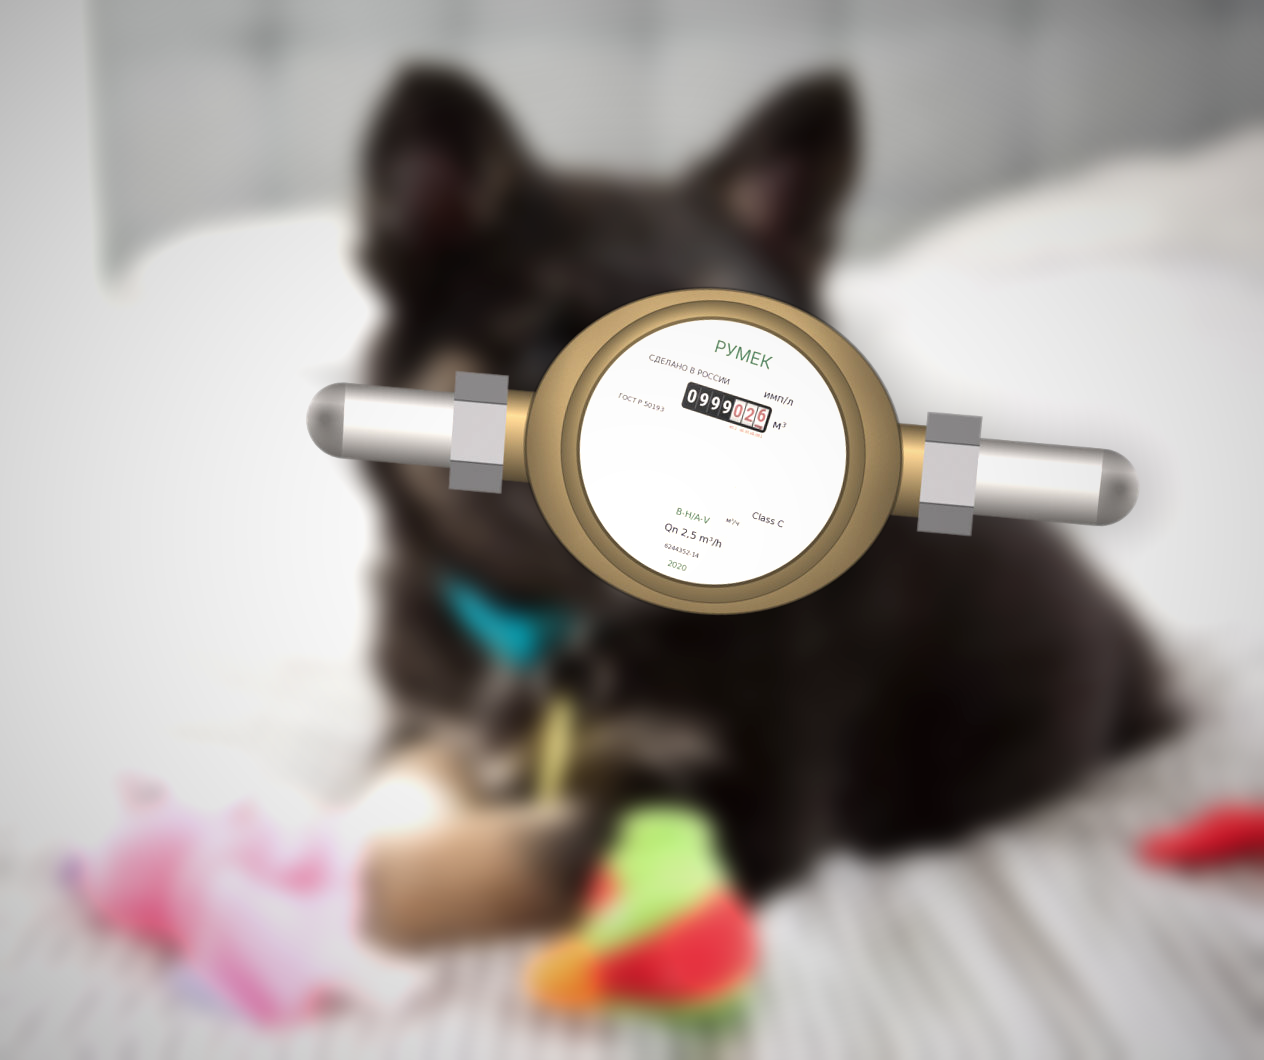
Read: 999.026 (m³)
